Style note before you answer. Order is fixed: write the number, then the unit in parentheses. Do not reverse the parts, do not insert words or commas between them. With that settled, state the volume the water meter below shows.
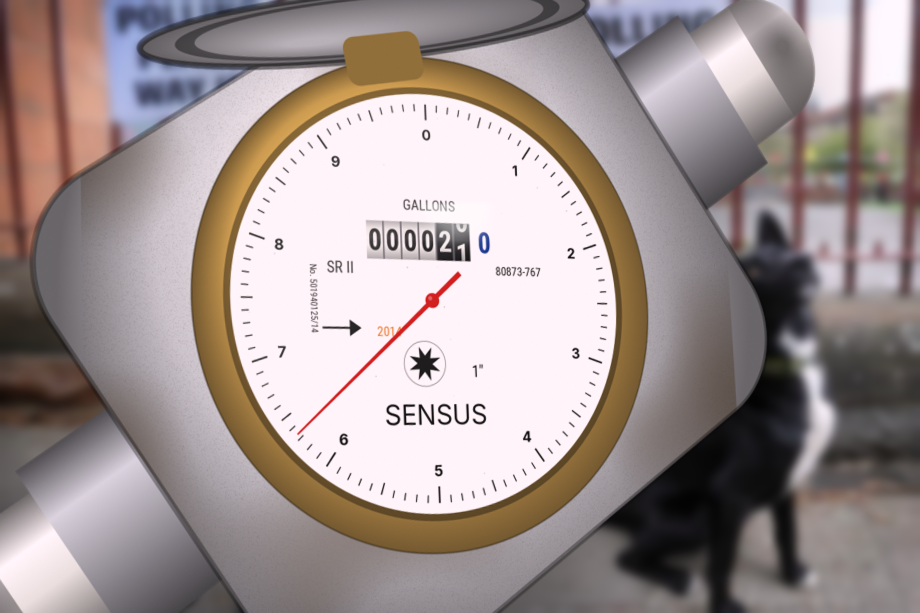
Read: 206.3 (gal)
